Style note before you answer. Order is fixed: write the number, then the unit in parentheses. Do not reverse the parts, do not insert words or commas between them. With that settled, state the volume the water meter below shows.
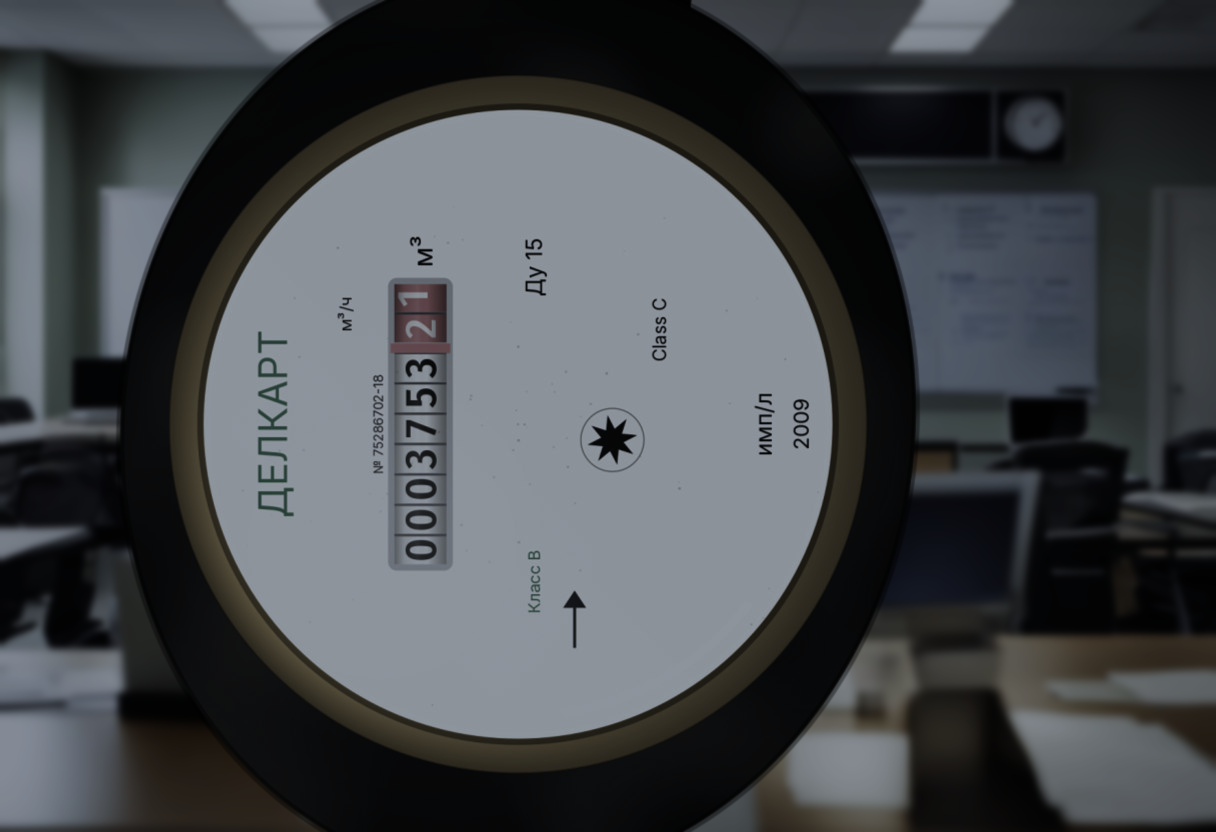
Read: 3753.21 (m³)
